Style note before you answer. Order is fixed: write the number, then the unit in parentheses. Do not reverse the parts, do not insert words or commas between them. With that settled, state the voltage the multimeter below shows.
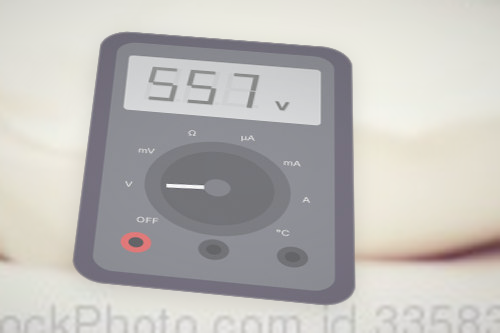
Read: 557 (V)
